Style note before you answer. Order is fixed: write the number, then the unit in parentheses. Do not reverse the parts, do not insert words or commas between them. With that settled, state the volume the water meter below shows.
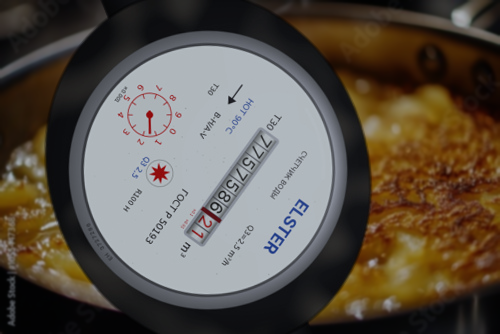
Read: 7757586.211 (m³)
